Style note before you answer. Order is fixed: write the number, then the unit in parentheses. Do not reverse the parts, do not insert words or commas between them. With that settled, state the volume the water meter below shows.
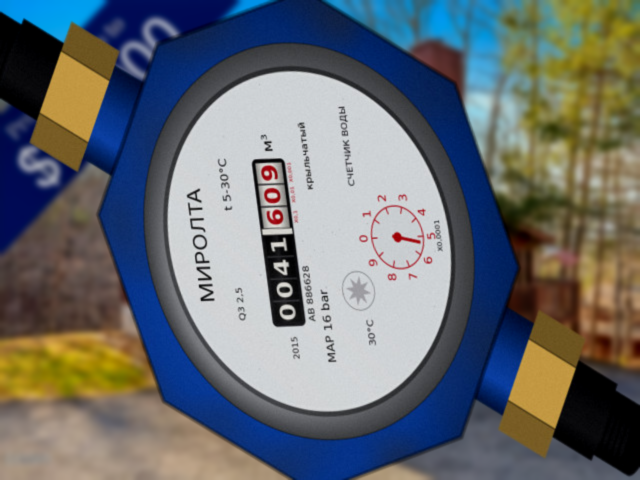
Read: 41.6095 (m³)
